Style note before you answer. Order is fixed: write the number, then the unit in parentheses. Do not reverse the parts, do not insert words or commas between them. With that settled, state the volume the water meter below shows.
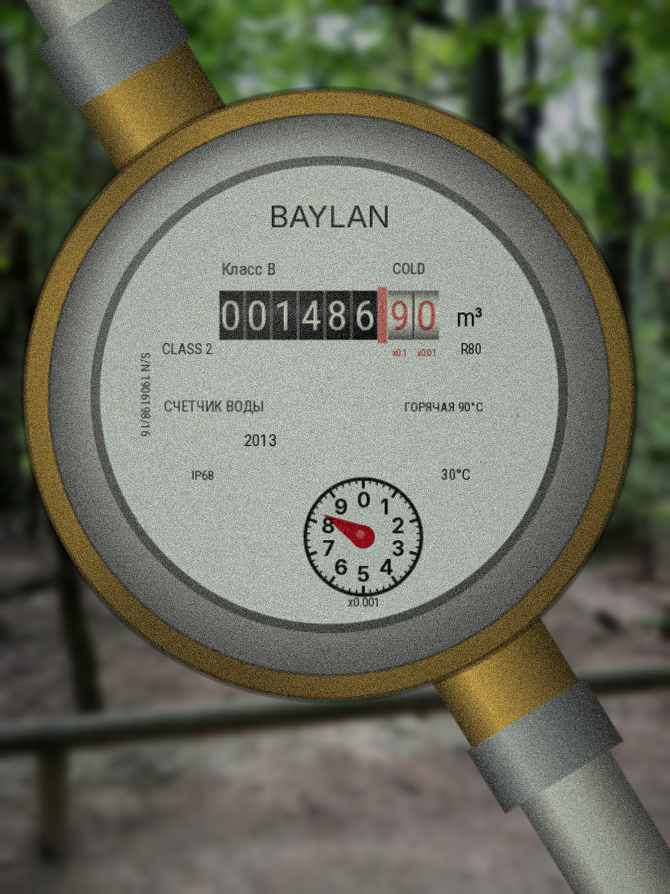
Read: 1486.908 (m³)
